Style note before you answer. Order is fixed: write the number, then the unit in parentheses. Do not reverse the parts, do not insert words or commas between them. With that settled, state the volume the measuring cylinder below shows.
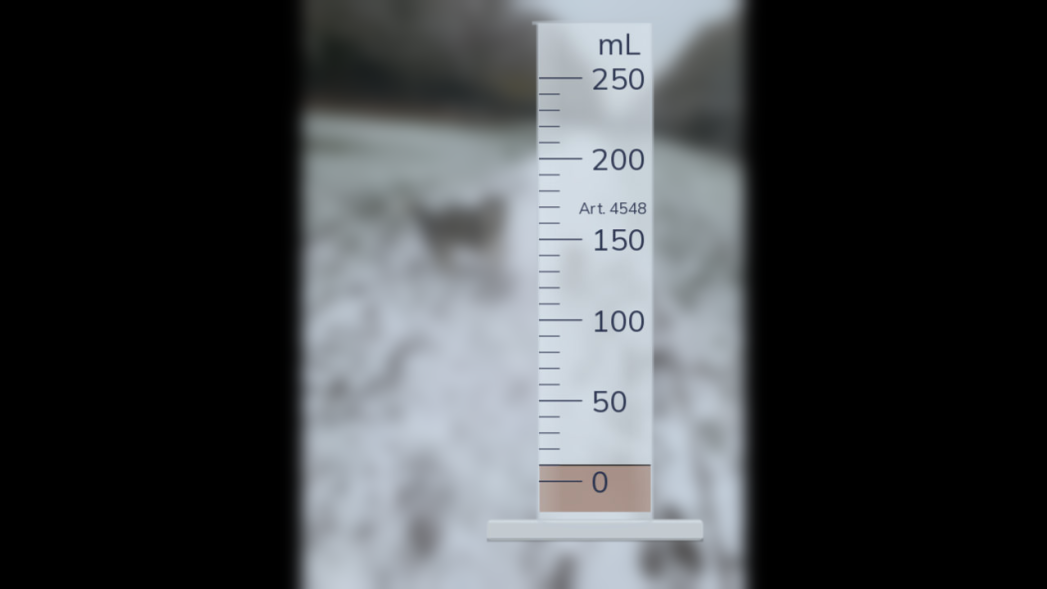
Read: 10 (mL)
